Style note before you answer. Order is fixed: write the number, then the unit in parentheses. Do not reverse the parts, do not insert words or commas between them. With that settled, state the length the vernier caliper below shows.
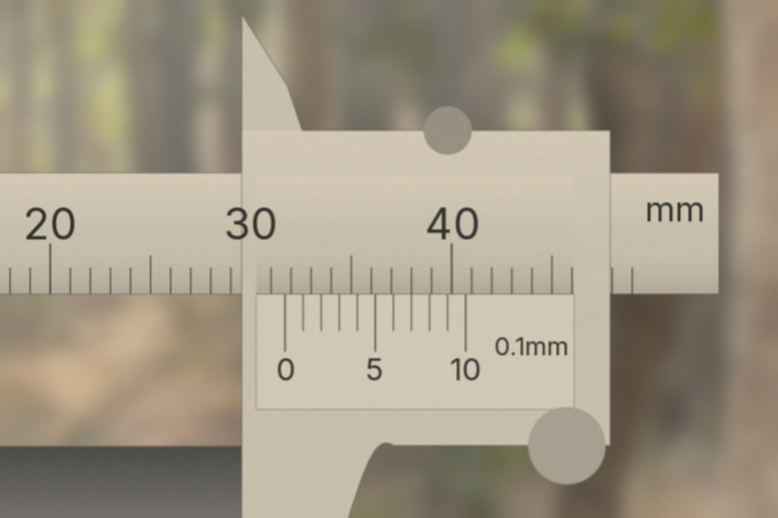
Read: 31.7 (mm)
